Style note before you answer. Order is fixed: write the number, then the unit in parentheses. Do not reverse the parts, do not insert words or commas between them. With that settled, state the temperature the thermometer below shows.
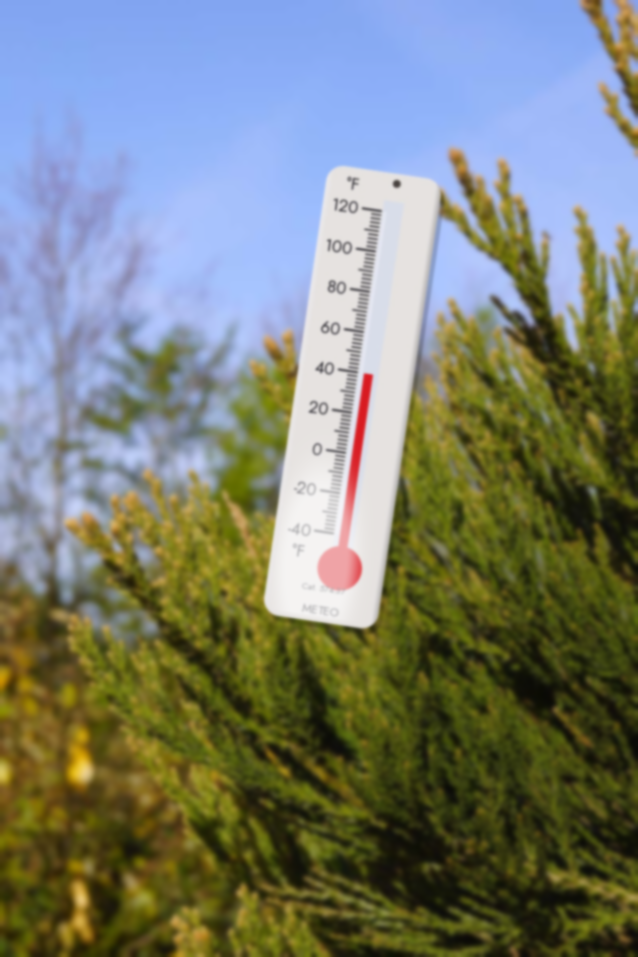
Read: 40 (°F)
